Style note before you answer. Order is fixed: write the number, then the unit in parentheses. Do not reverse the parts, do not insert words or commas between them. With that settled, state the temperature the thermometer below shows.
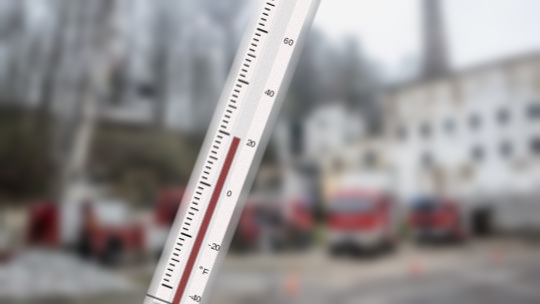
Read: 20 (°F)
